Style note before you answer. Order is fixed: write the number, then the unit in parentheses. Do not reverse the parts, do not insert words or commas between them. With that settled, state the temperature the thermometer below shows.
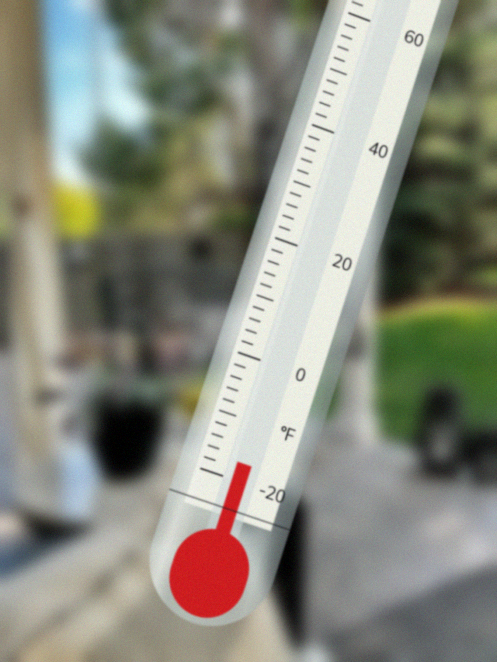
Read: -17 (°F)
